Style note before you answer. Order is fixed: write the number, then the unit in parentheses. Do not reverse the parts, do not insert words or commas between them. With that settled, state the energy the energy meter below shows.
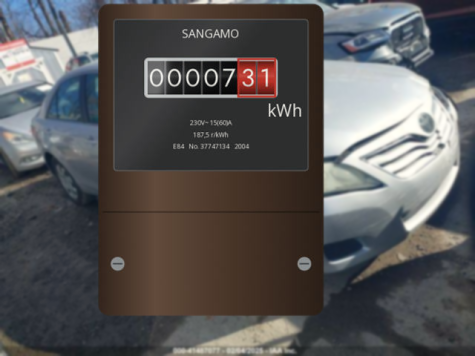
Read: 7.31 (kWh)
